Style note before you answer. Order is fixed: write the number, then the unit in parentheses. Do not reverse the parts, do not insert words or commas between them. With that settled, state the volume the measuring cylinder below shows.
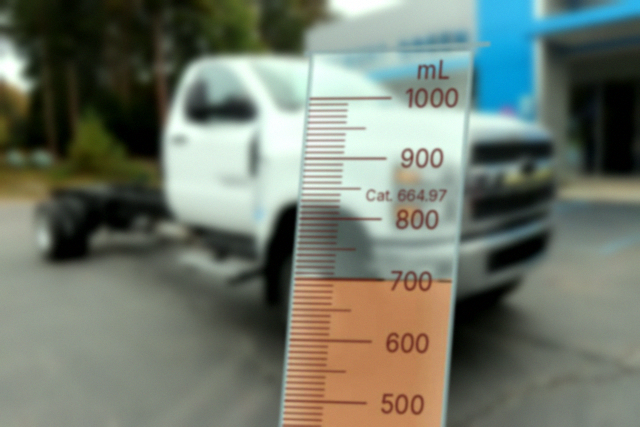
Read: 700 (mL)
